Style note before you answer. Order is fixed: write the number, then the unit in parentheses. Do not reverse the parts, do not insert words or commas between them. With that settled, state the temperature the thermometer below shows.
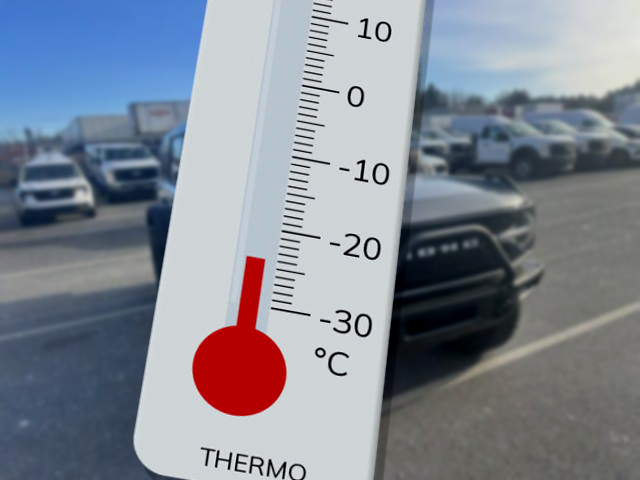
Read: -24 (°C)
